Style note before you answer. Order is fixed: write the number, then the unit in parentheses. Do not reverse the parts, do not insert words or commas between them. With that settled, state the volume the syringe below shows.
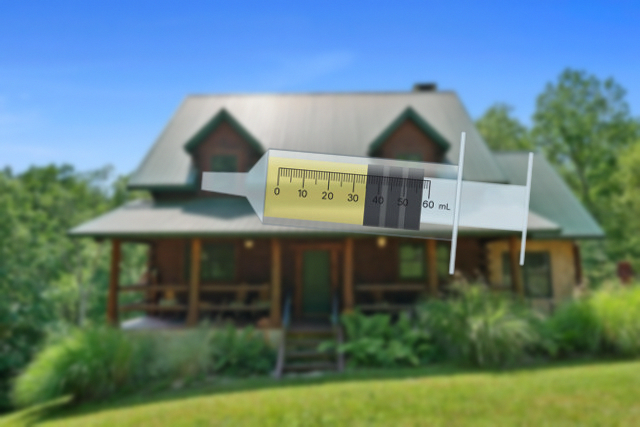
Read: 35 (mL)
